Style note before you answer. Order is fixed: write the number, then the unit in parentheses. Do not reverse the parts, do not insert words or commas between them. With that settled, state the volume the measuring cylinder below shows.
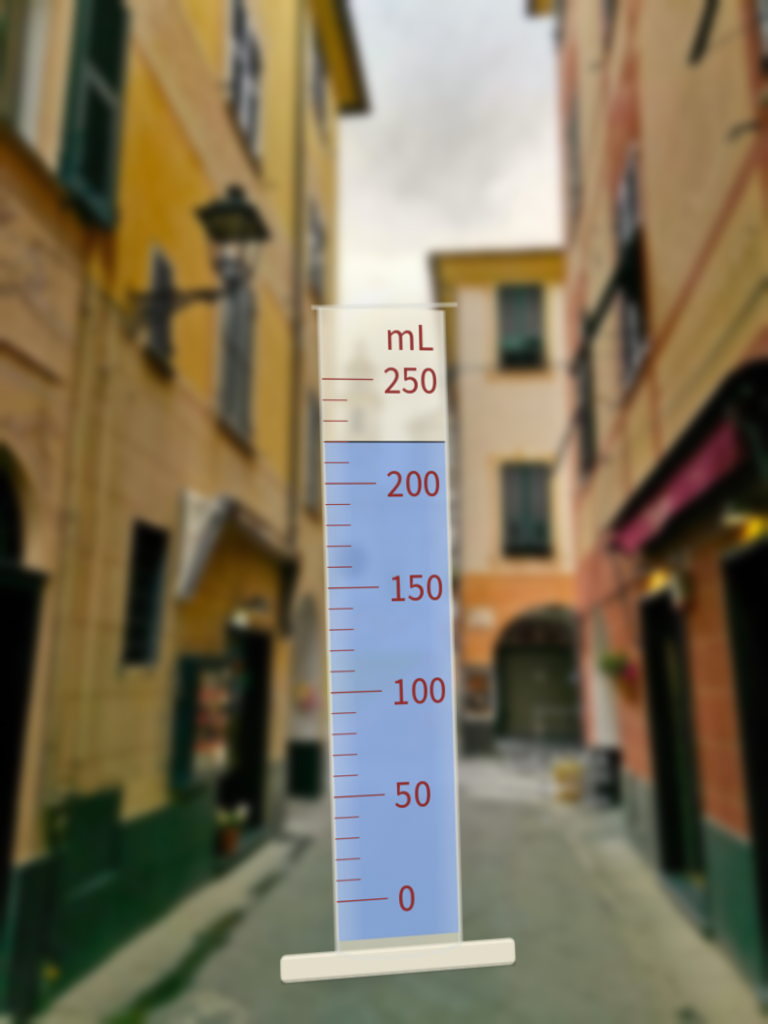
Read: 220 (mL)
